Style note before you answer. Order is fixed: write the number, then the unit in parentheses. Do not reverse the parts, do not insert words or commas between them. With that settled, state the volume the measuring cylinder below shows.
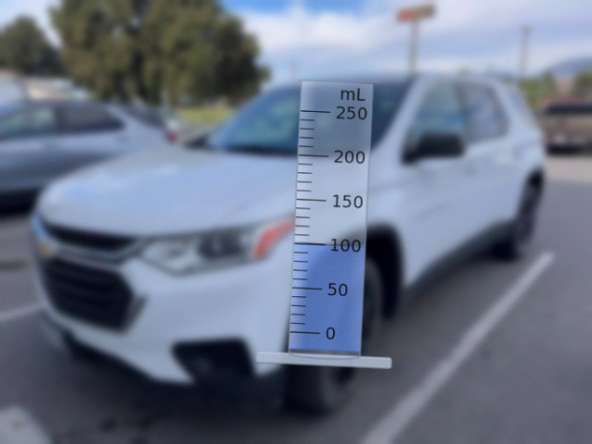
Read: 100 (mL)
